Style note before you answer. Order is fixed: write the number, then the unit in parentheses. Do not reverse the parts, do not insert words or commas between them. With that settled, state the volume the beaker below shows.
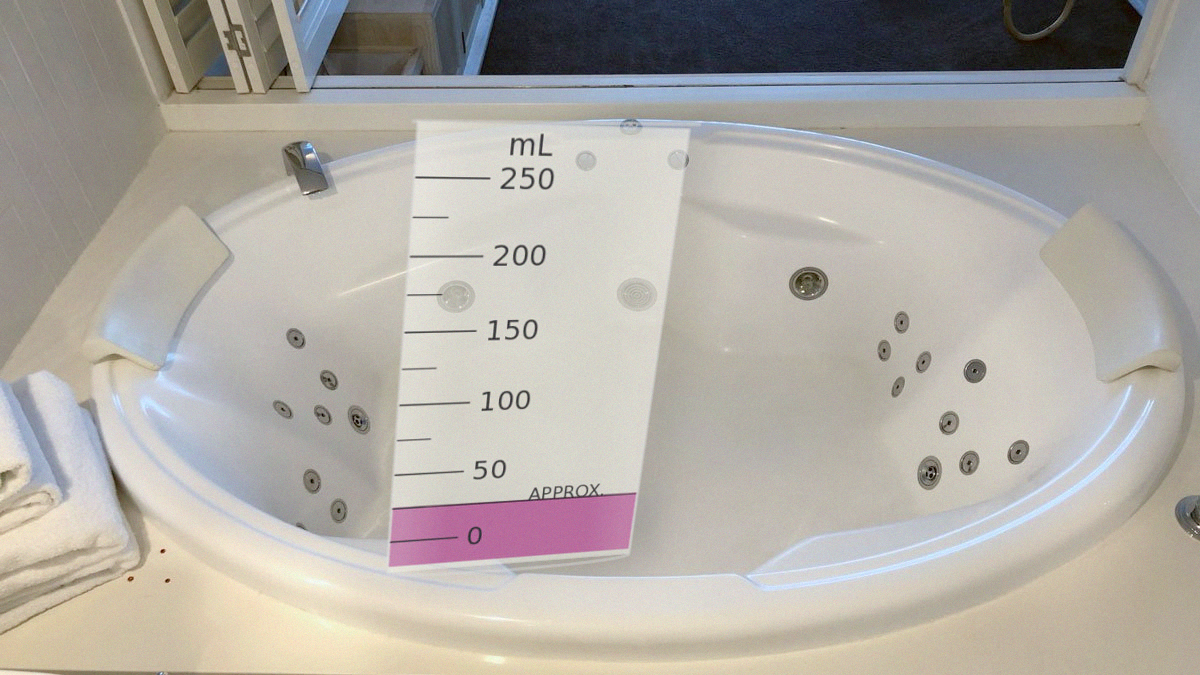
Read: 25 (mL)
